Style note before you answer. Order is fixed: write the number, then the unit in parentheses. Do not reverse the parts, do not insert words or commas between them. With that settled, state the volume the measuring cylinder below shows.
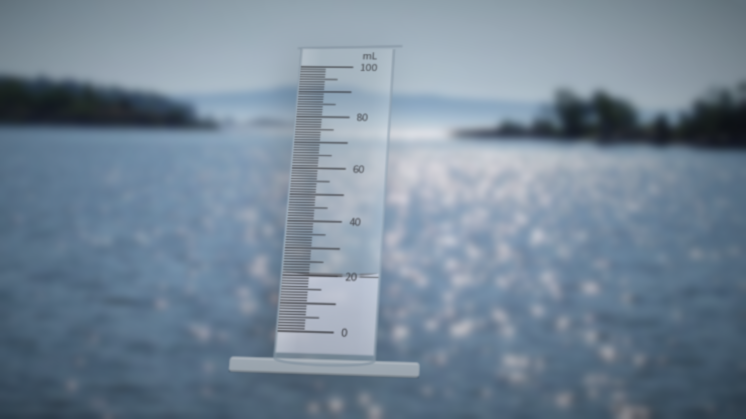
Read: 20 (mL)
